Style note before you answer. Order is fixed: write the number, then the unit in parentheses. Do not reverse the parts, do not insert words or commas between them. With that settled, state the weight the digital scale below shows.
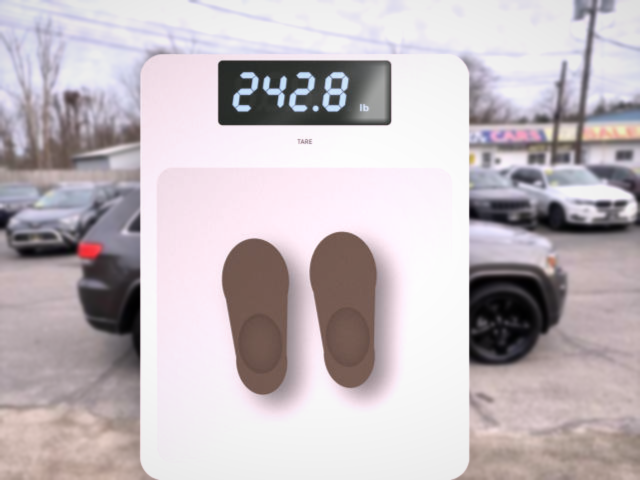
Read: 242.8 (lb)
